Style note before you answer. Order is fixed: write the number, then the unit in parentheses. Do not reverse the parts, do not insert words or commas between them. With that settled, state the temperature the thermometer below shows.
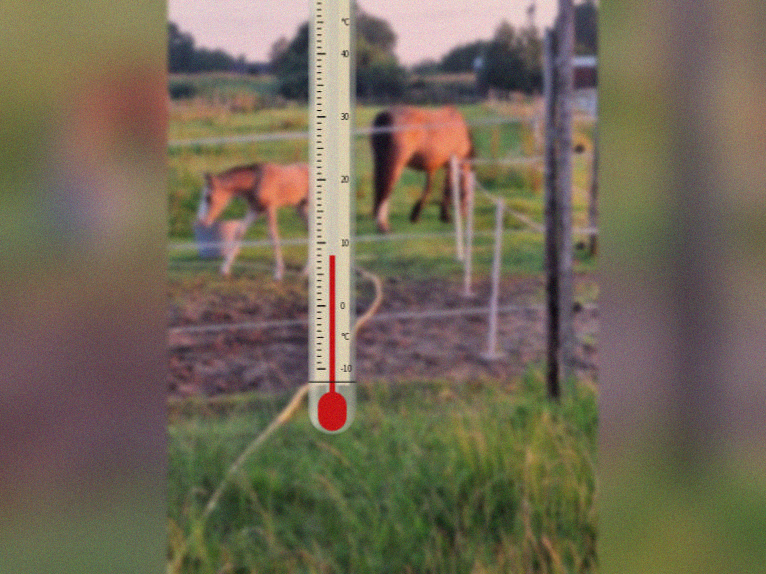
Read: 8 (°C)
